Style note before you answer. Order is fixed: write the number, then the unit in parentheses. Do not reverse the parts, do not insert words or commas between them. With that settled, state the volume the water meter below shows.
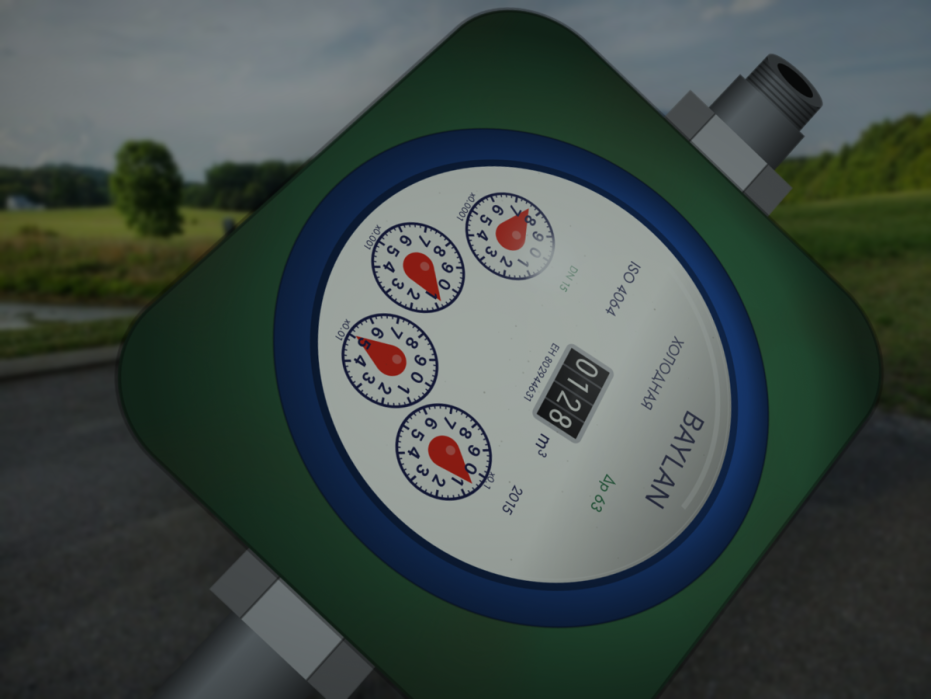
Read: 128.0507 (m³)
